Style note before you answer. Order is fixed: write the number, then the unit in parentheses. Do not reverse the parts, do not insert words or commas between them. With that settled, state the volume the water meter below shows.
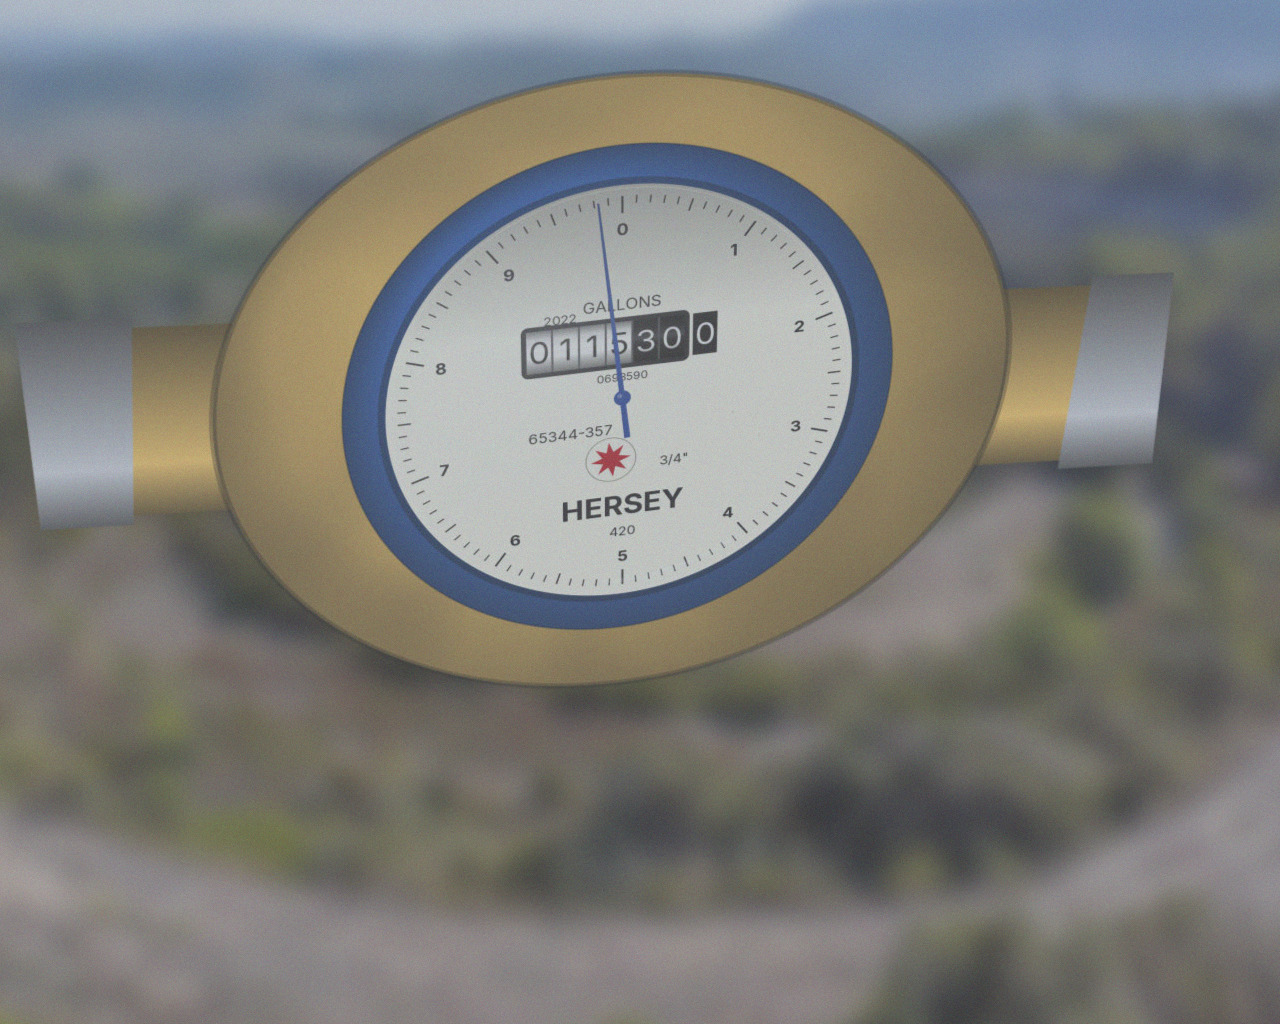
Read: 115299.8 (gal)
